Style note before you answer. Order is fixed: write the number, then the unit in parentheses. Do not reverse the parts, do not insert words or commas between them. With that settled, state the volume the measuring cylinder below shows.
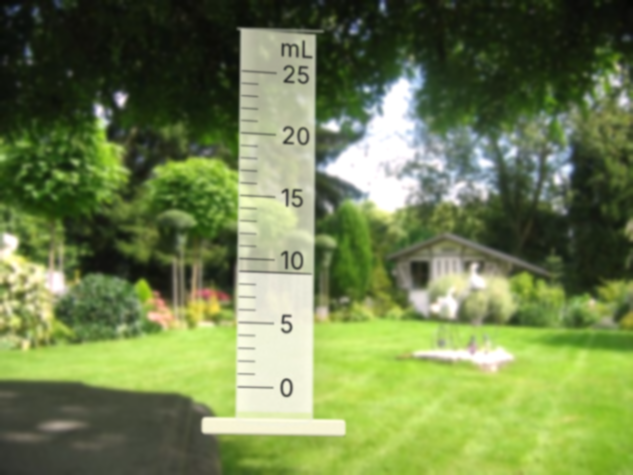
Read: 9 (mL)
